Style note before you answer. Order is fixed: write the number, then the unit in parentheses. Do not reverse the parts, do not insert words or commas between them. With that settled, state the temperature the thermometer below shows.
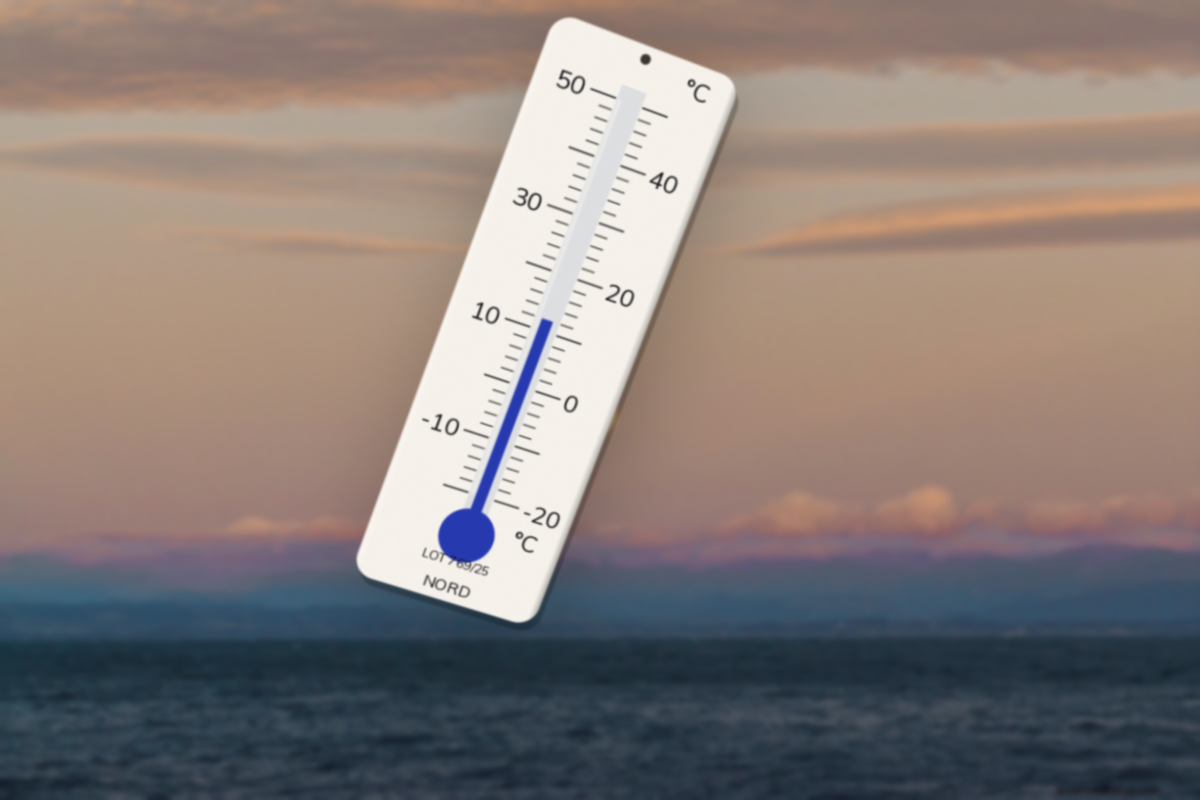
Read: 12 (°C)
